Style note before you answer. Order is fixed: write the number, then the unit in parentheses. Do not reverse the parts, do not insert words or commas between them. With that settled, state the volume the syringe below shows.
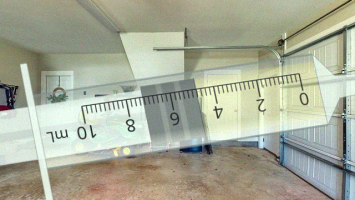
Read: 4.8 (mL)
